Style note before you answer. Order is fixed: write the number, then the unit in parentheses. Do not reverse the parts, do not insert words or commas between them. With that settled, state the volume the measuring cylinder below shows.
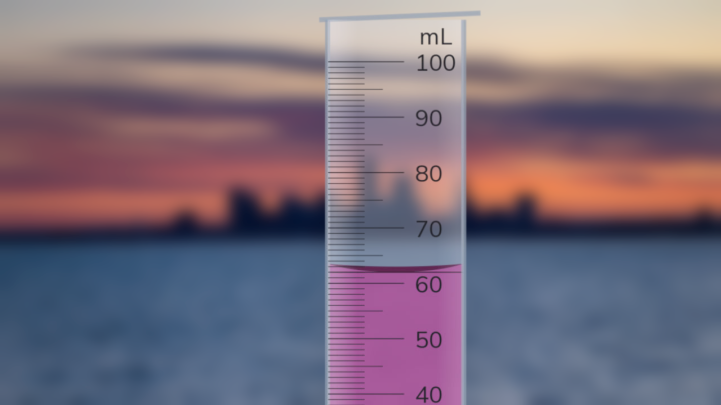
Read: 62 (mL)
